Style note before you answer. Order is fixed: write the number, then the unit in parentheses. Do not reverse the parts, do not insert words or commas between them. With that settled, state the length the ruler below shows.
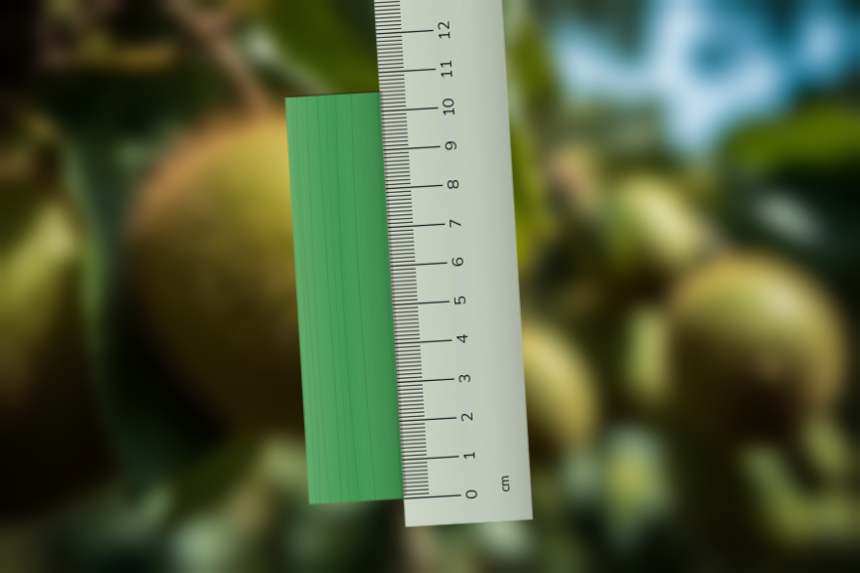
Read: 10.5 (cm)
